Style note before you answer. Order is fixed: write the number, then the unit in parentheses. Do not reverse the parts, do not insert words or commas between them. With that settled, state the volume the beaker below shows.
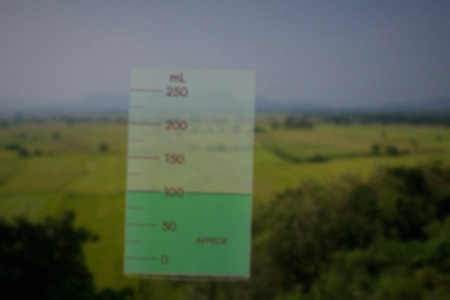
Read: 100 (mL)
